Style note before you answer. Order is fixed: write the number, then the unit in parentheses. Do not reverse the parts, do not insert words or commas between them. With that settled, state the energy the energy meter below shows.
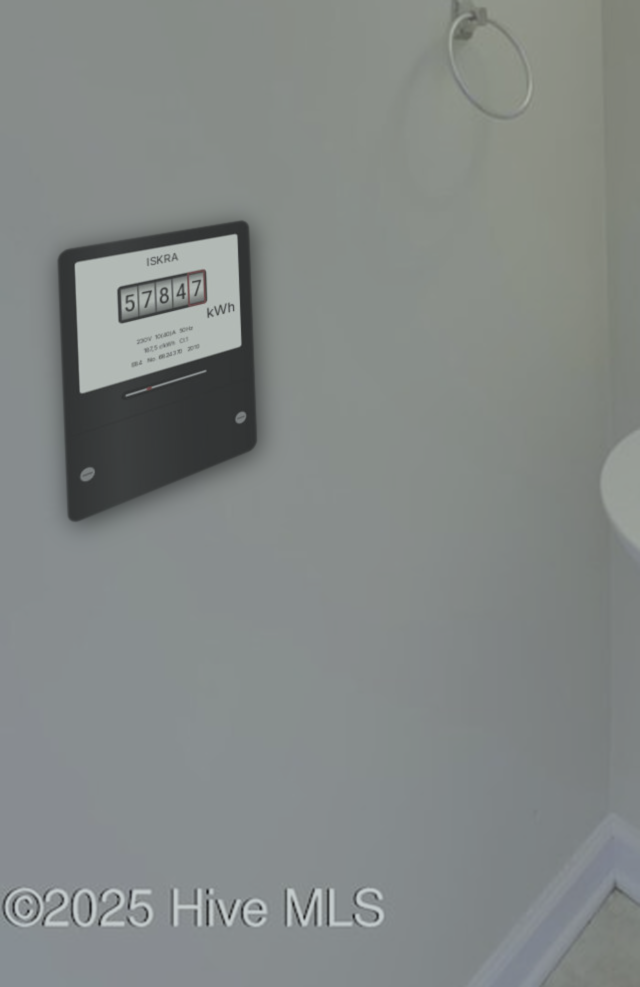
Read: 5784.7 (kWh)
